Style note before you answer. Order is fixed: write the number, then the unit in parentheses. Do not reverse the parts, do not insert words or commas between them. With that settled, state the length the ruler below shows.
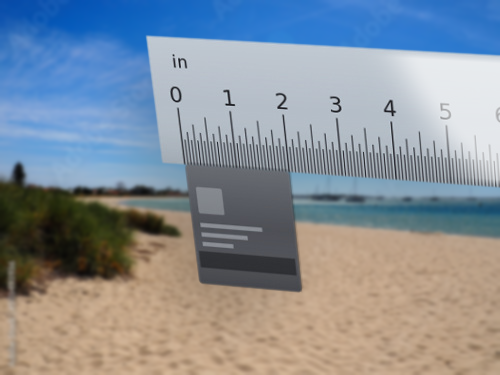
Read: 2 (in)
